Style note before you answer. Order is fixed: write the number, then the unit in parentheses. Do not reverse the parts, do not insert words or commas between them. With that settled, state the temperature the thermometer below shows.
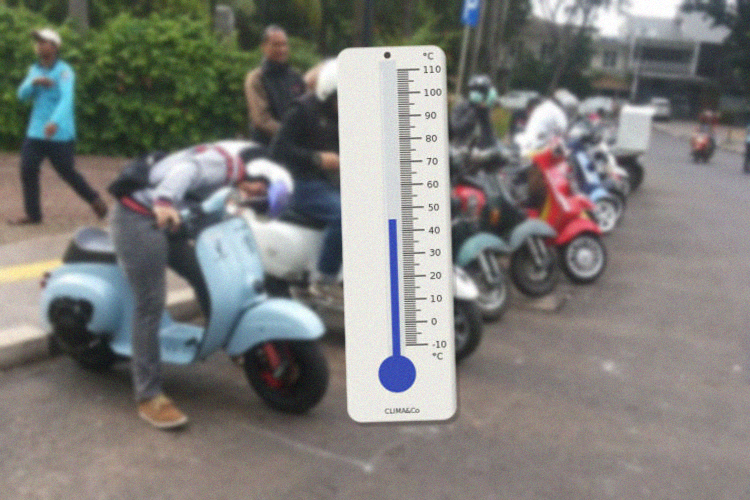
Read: 45 (°C)
